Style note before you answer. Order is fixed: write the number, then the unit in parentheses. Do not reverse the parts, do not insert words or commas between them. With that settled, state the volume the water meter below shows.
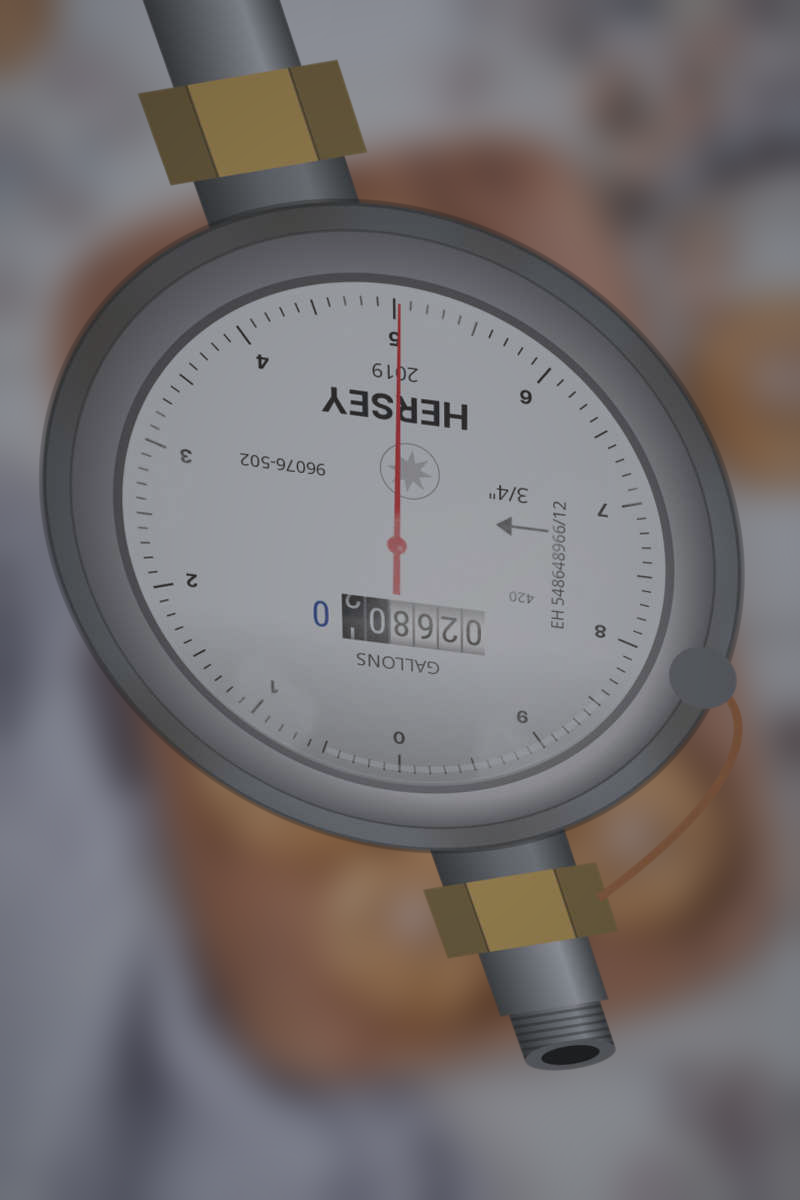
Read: 268015.0 (gal)
